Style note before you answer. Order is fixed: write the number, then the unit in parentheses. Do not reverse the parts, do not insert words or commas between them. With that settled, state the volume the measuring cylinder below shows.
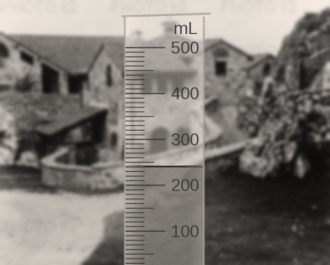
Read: 240 (mL)
